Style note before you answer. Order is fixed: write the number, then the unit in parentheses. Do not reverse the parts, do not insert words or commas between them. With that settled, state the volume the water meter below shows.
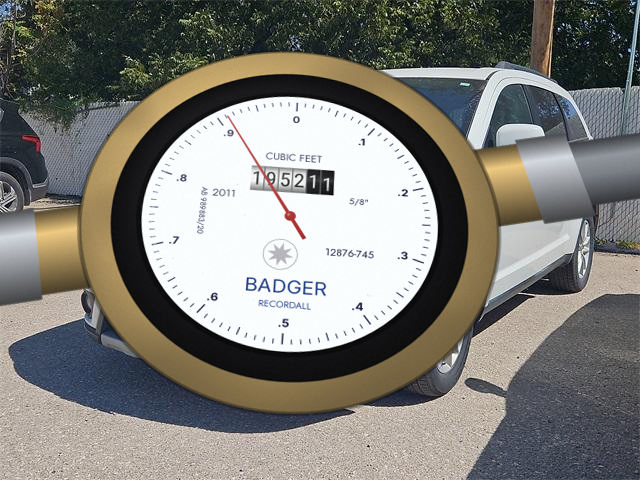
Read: 195210.91 (ft³)
